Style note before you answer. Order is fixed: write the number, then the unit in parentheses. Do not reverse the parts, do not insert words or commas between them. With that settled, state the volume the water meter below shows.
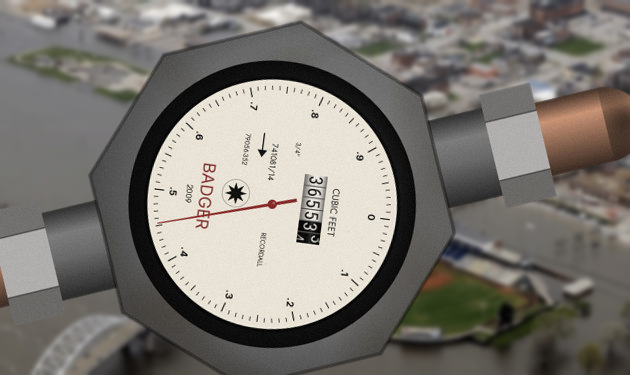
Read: 365533.45 (ft³)
